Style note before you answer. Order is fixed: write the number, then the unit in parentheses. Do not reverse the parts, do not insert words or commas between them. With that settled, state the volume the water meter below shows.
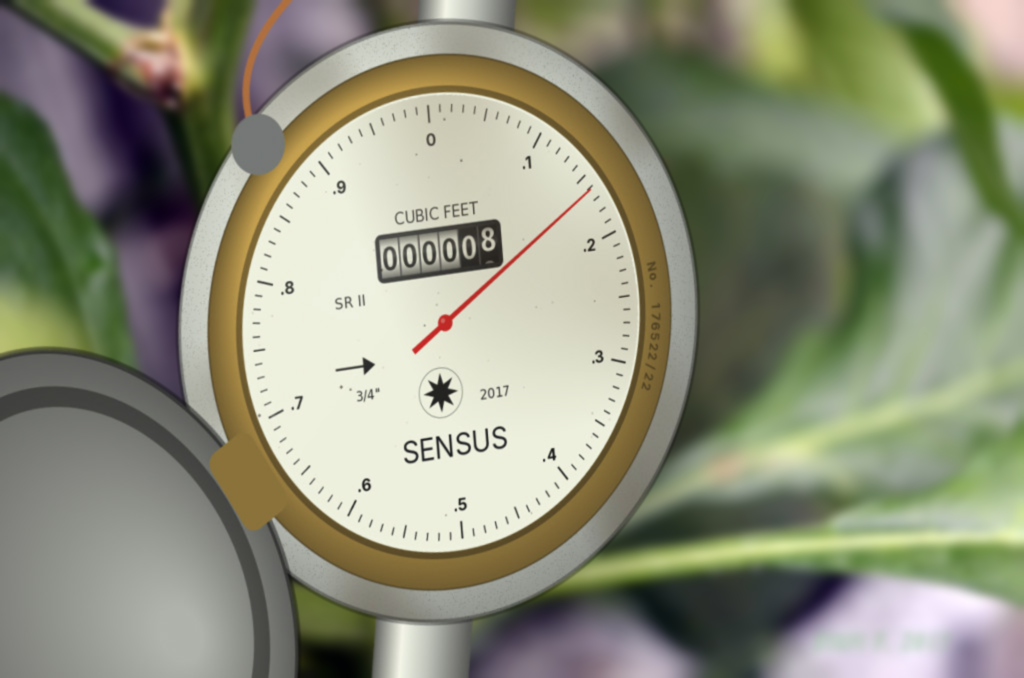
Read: 8.16 (ft³)
